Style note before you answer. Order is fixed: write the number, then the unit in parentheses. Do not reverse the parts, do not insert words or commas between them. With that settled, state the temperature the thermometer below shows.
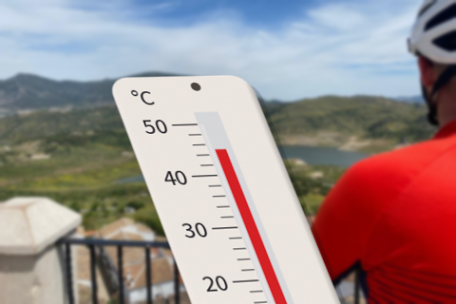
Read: 45 (°C)
